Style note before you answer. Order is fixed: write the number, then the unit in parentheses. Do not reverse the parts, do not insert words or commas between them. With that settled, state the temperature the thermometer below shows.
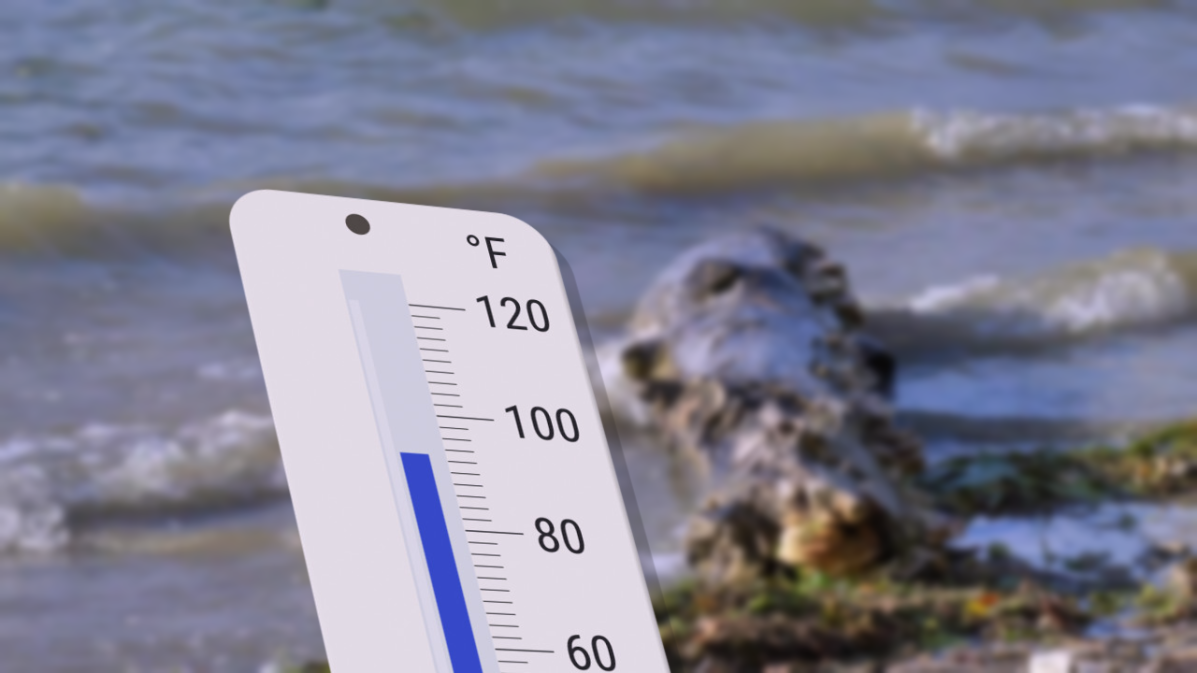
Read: 93 (°F)
